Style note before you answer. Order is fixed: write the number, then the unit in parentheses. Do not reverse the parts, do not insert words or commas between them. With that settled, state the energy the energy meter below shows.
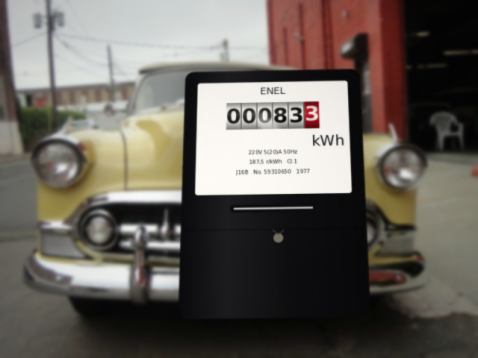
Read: 83.3 (kWh)
